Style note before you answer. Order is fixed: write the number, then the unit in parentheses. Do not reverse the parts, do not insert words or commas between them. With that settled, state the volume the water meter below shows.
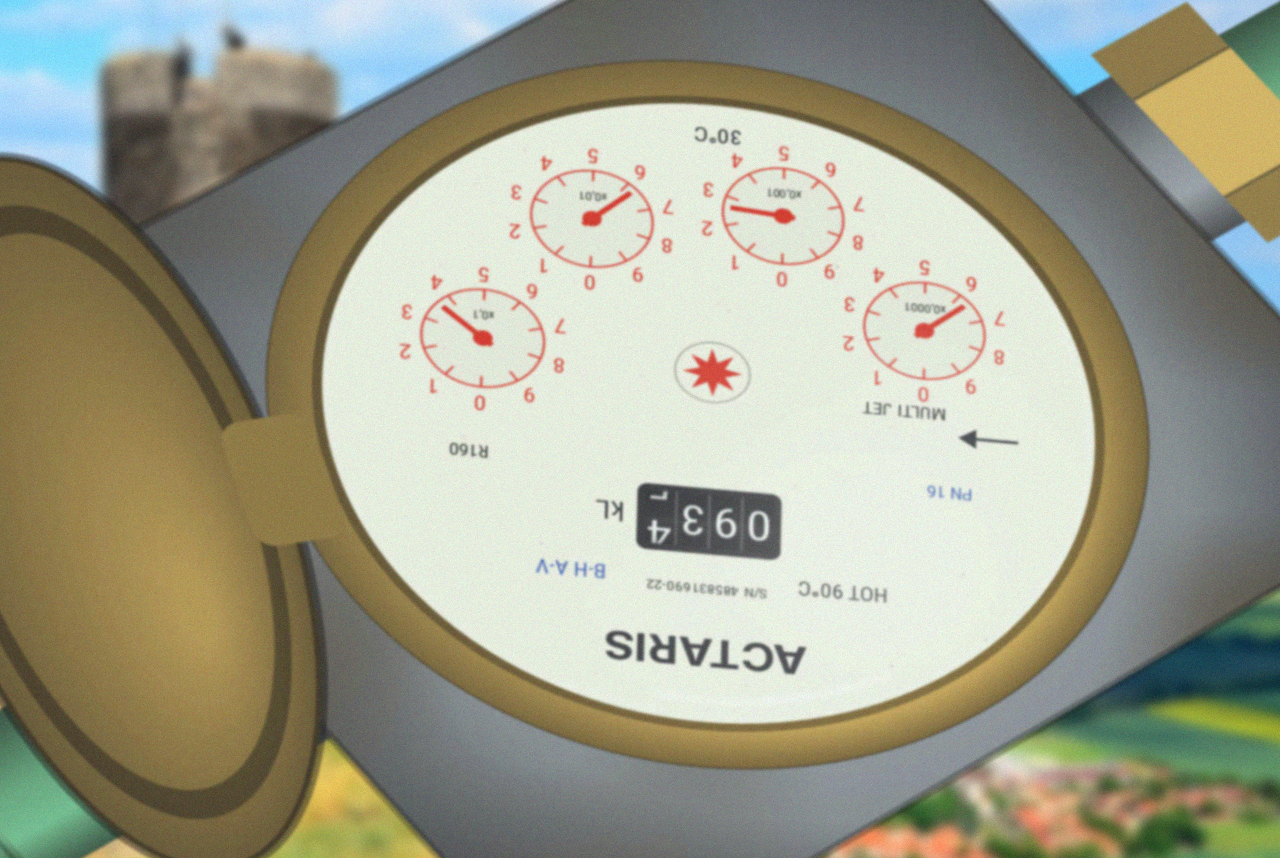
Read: 934.3626 (kL)
